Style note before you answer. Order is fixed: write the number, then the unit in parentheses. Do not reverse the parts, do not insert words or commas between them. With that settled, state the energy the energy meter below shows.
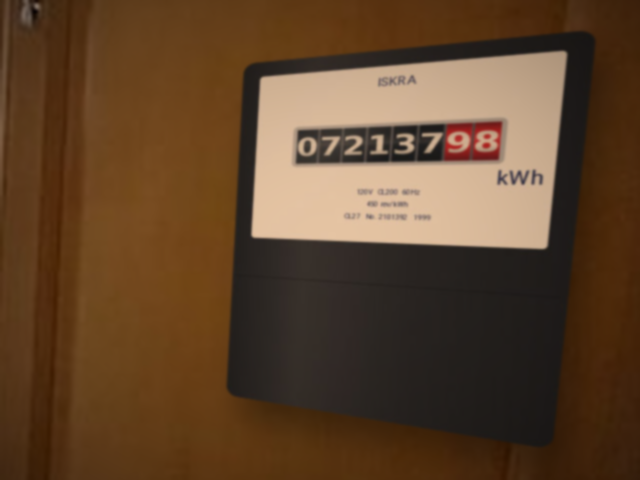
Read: 72137.98 (kWh)
